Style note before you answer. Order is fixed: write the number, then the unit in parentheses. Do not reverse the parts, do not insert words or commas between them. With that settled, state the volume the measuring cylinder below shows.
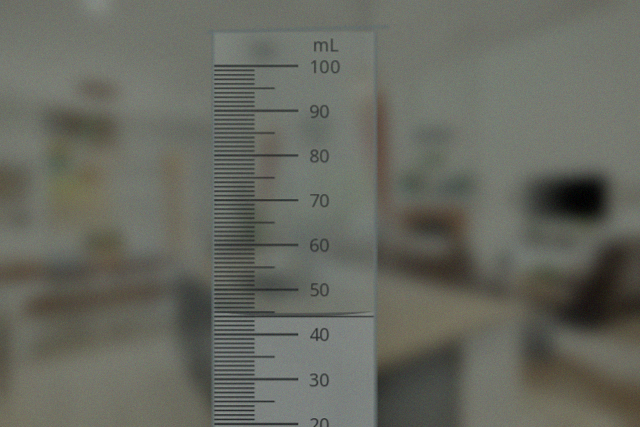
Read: 44 (mL)
